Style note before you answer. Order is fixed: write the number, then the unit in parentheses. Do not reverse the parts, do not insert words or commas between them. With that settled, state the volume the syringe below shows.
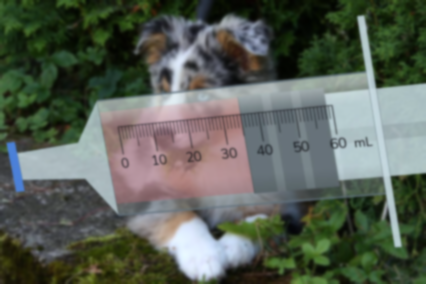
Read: 35 (mL)
